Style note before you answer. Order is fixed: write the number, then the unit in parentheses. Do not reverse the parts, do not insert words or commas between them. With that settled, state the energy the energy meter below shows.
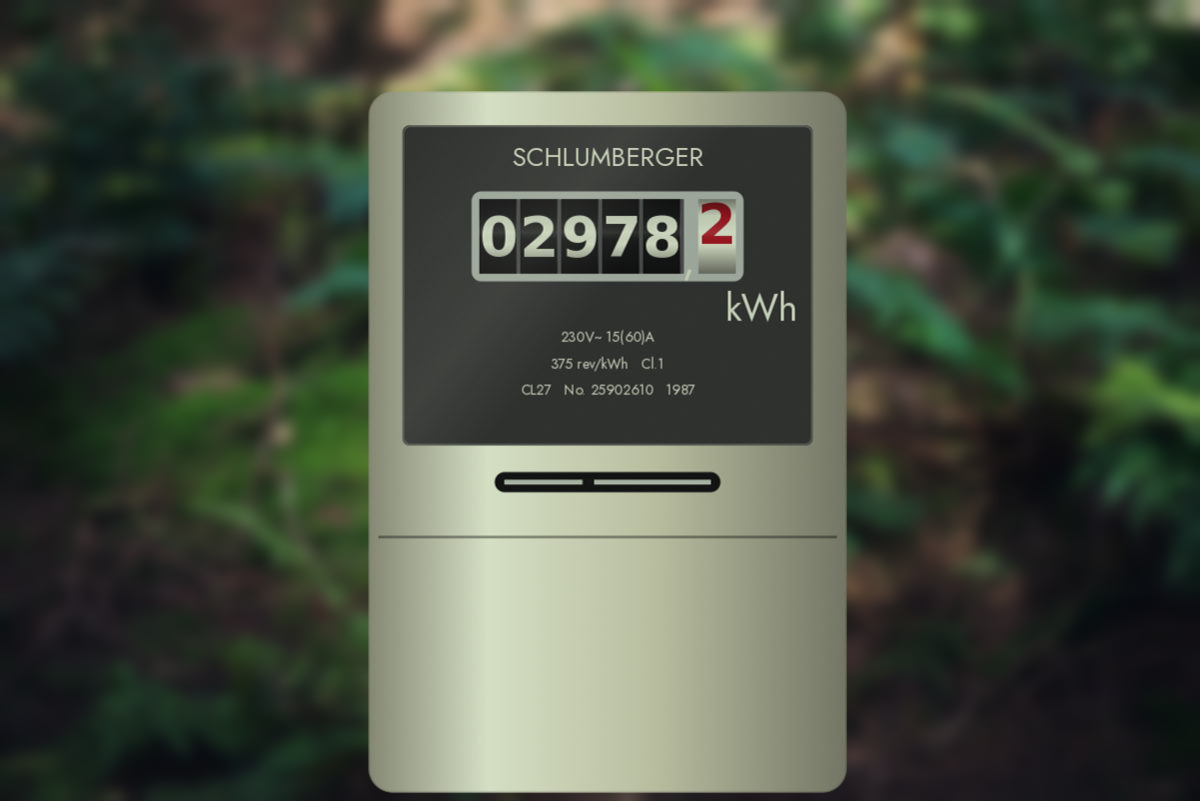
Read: 2978.2 (kWh)
